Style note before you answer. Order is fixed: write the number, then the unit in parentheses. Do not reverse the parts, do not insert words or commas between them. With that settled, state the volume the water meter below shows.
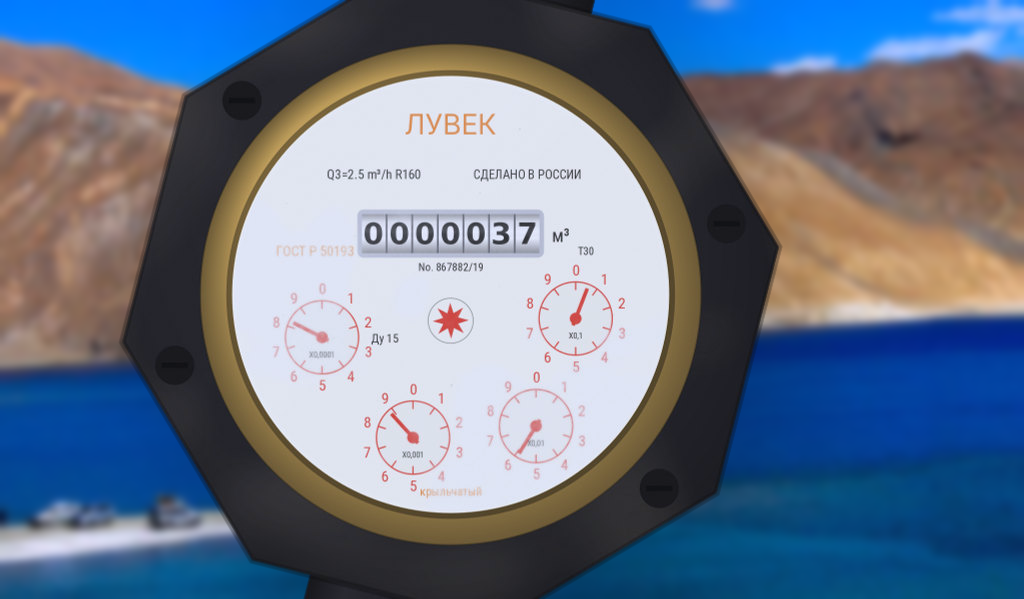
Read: 37.0588 (m³)
